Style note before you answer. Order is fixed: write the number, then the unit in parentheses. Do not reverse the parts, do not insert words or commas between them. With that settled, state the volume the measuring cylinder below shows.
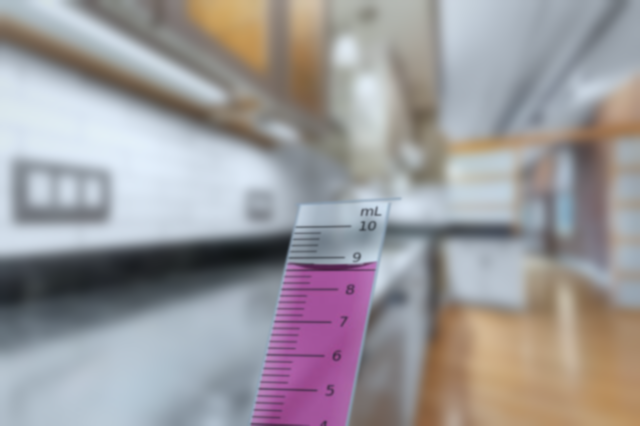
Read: 8.6 (mL)
